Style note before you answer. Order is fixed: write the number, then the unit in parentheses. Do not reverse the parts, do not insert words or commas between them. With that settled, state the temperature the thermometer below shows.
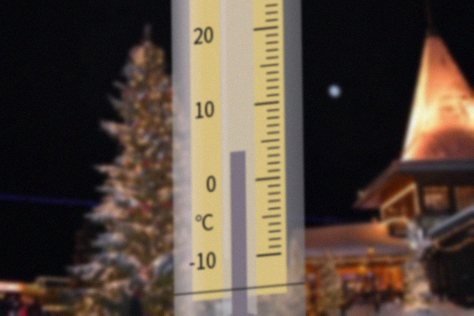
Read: 4 (°C)
